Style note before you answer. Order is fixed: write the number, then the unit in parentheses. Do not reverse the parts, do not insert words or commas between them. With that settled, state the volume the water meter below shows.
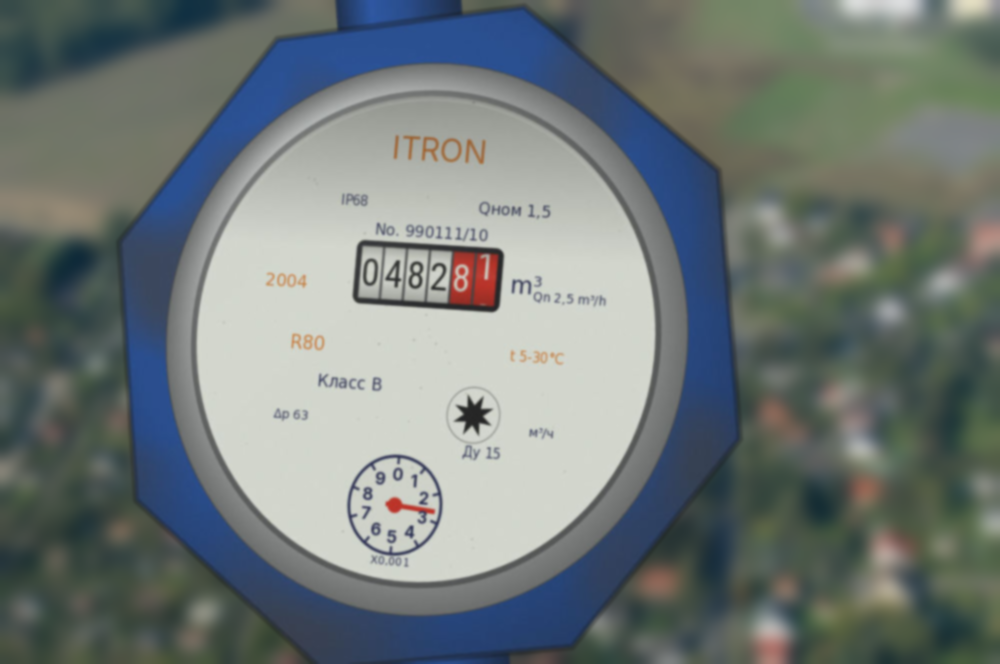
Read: 482.812 (m³)
